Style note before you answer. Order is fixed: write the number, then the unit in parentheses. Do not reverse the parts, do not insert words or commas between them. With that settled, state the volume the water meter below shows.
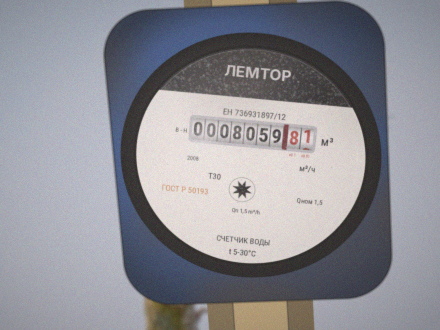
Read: 8059.81 (m³)
